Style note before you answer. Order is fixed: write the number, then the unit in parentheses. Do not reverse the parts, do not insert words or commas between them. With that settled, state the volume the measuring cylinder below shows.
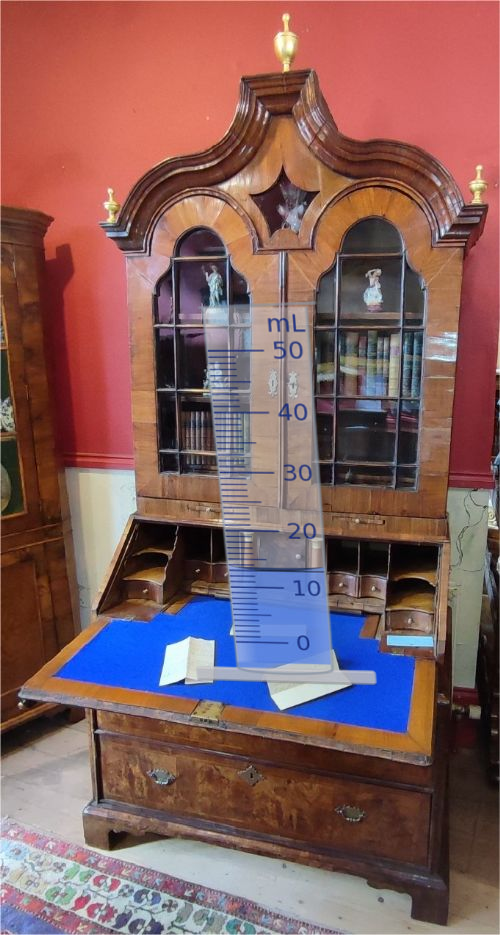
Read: 13 (mL)
